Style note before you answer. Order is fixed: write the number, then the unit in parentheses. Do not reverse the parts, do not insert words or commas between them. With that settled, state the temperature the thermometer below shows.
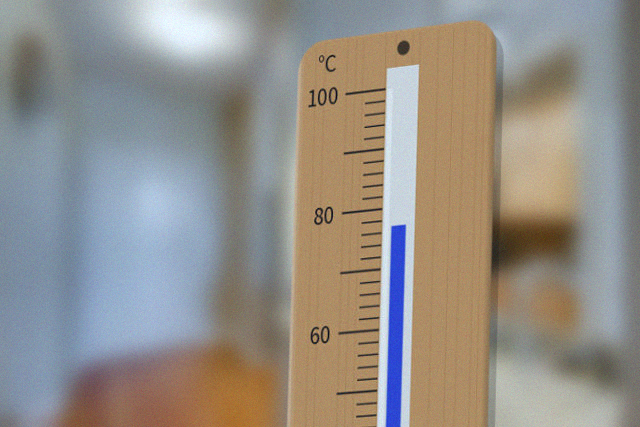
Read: 77 (°C)
